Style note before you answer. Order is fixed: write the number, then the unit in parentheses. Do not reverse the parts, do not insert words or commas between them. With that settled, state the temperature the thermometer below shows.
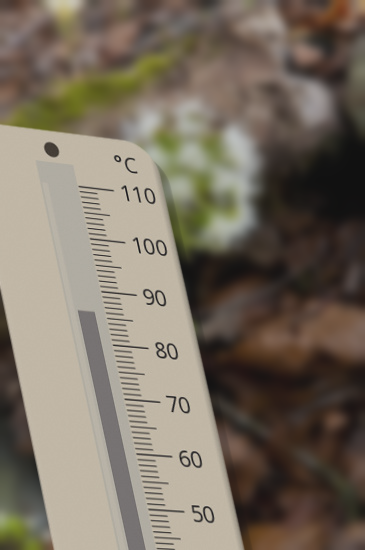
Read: 86 (°C)
